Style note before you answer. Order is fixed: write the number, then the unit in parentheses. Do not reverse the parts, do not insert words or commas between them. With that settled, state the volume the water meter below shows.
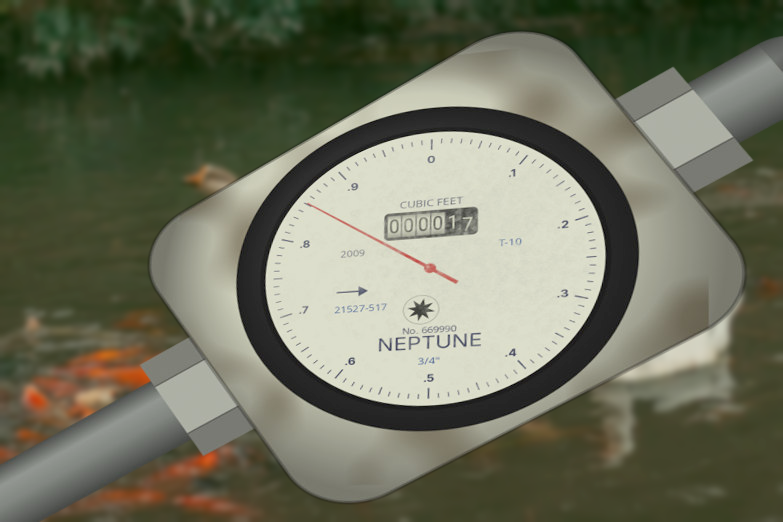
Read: 16.85 (ft³)
